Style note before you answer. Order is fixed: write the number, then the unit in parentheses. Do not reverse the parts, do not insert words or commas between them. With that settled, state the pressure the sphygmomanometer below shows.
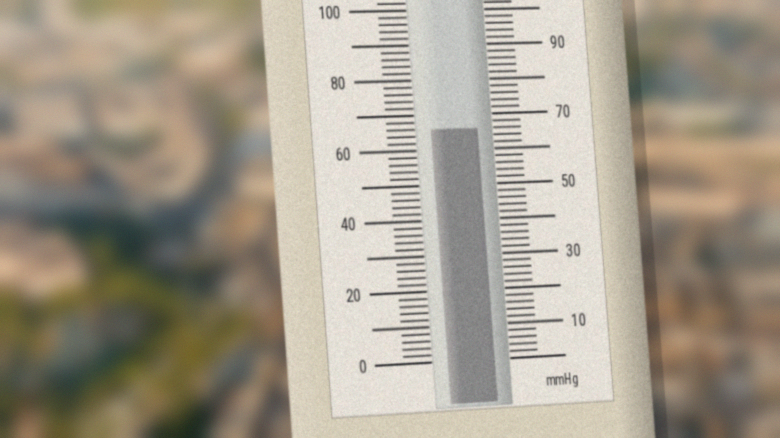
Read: 66 (mmHg)
